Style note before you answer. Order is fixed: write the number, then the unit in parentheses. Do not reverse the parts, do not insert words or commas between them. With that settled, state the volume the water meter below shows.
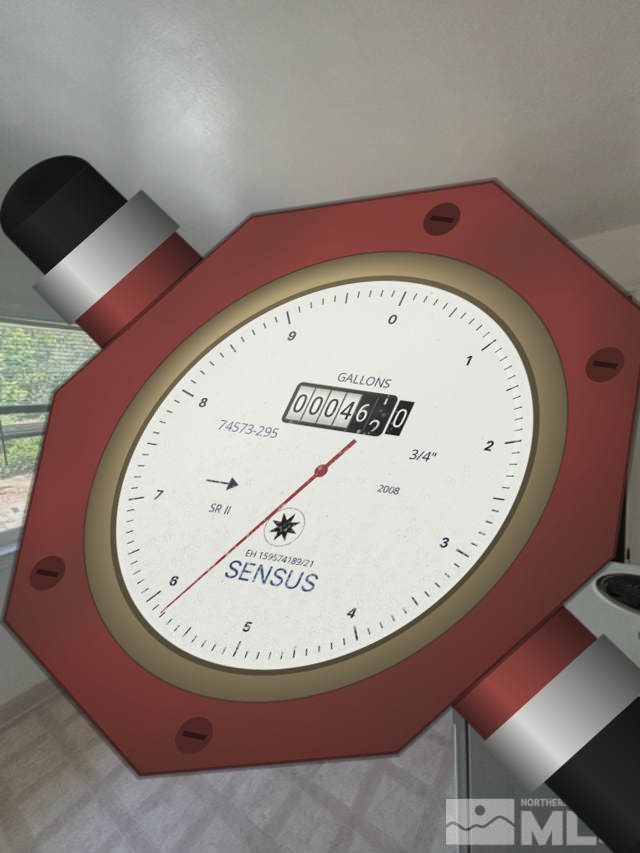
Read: 4615.8 (gal)
